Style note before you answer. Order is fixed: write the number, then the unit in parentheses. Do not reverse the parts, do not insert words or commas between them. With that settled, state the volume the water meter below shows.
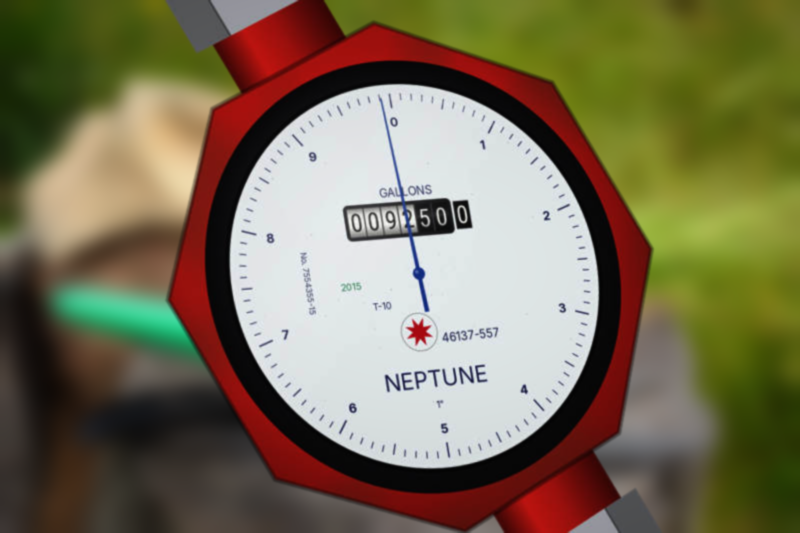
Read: 92499.9 (gal)
